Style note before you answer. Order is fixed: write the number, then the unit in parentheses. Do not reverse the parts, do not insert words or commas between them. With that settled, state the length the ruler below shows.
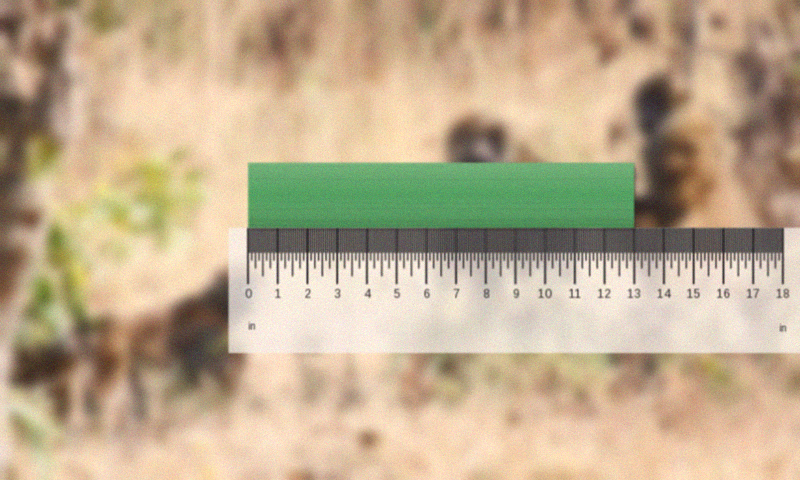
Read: 13 (in)
